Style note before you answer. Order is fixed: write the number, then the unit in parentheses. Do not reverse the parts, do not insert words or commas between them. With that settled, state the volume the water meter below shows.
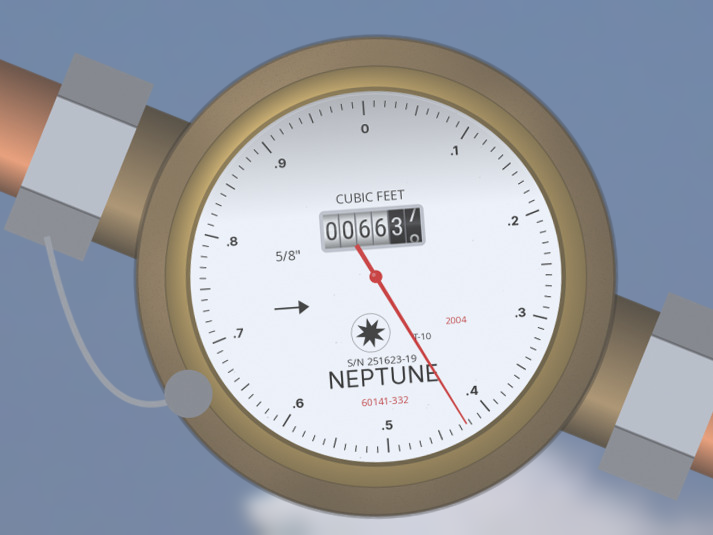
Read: 6637.42 (ft³)
